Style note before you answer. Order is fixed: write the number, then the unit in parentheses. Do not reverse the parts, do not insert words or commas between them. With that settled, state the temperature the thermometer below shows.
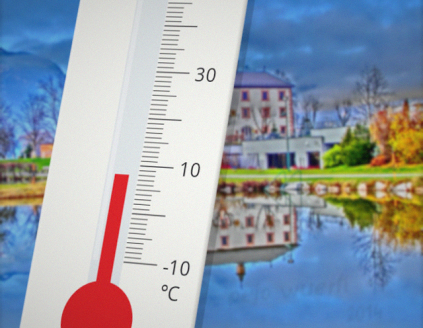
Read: 8 (°C)
